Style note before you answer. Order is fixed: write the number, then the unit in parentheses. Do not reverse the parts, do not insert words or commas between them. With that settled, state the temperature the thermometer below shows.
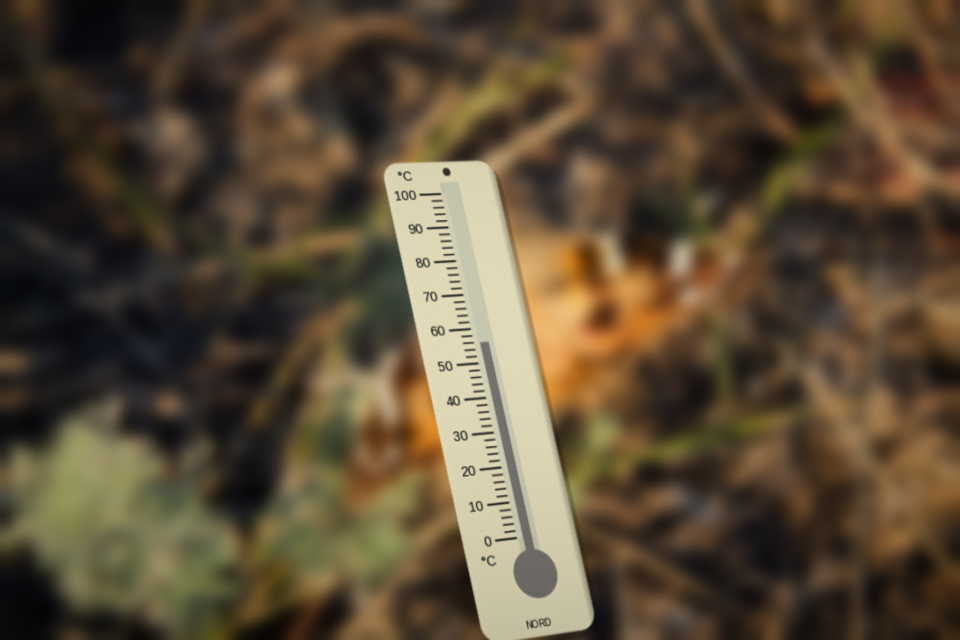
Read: 56 (°C)
